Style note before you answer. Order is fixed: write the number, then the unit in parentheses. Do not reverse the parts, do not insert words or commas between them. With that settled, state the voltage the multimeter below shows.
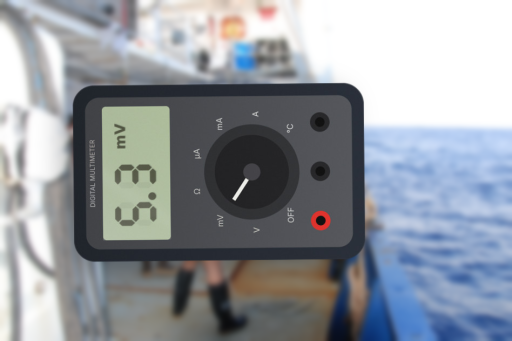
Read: 5.3 (mV)
